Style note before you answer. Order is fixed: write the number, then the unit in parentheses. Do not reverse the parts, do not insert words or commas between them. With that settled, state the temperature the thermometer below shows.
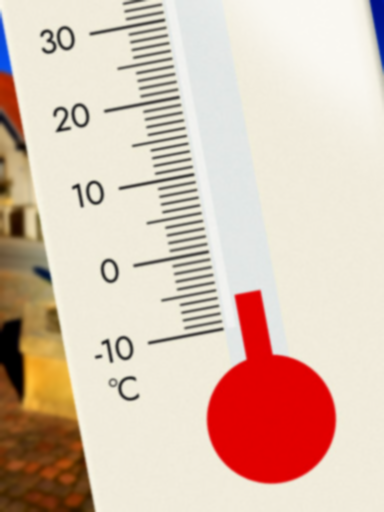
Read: -6 (°C)
